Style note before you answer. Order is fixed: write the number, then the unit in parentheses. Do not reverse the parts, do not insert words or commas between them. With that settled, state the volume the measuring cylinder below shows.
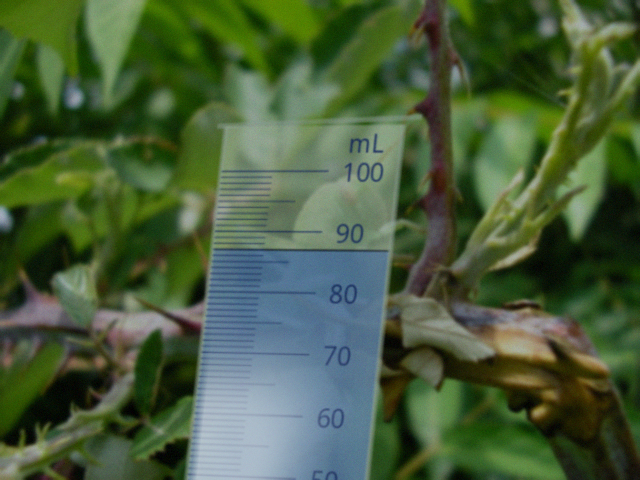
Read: 87 (mL)
